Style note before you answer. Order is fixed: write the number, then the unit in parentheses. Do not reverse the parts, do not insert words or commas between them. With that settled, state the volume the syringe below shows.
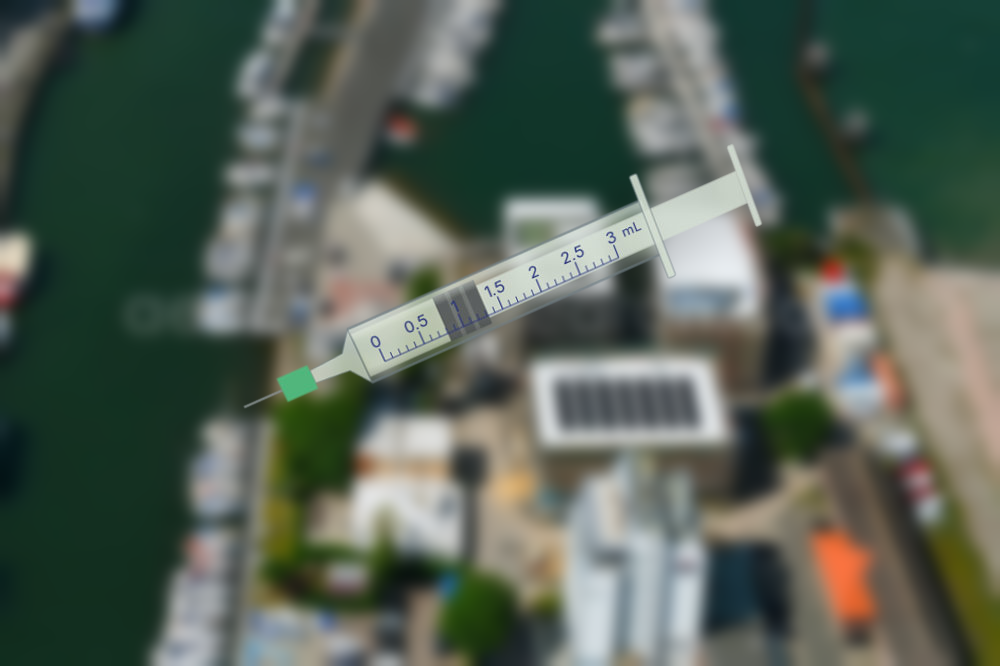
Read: 0.8 (mL)
